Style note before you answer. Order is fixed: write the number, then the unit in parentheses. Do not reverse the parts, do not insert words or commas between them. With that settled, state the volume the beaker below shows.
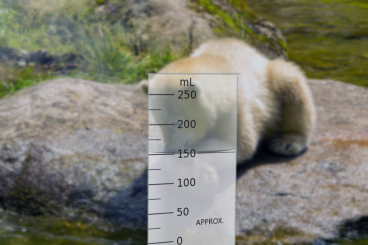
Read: 150 (mL)
